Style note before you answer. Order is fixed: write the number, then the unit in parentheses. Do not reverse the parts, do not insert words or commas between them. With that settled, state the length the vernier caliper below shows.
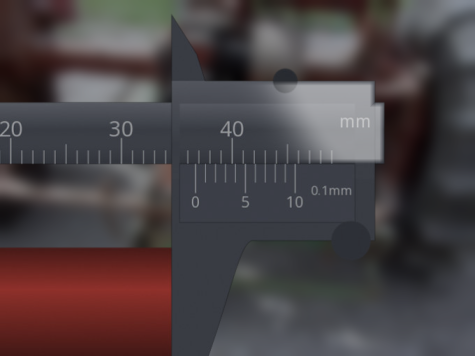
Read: 36.7 (mm)
